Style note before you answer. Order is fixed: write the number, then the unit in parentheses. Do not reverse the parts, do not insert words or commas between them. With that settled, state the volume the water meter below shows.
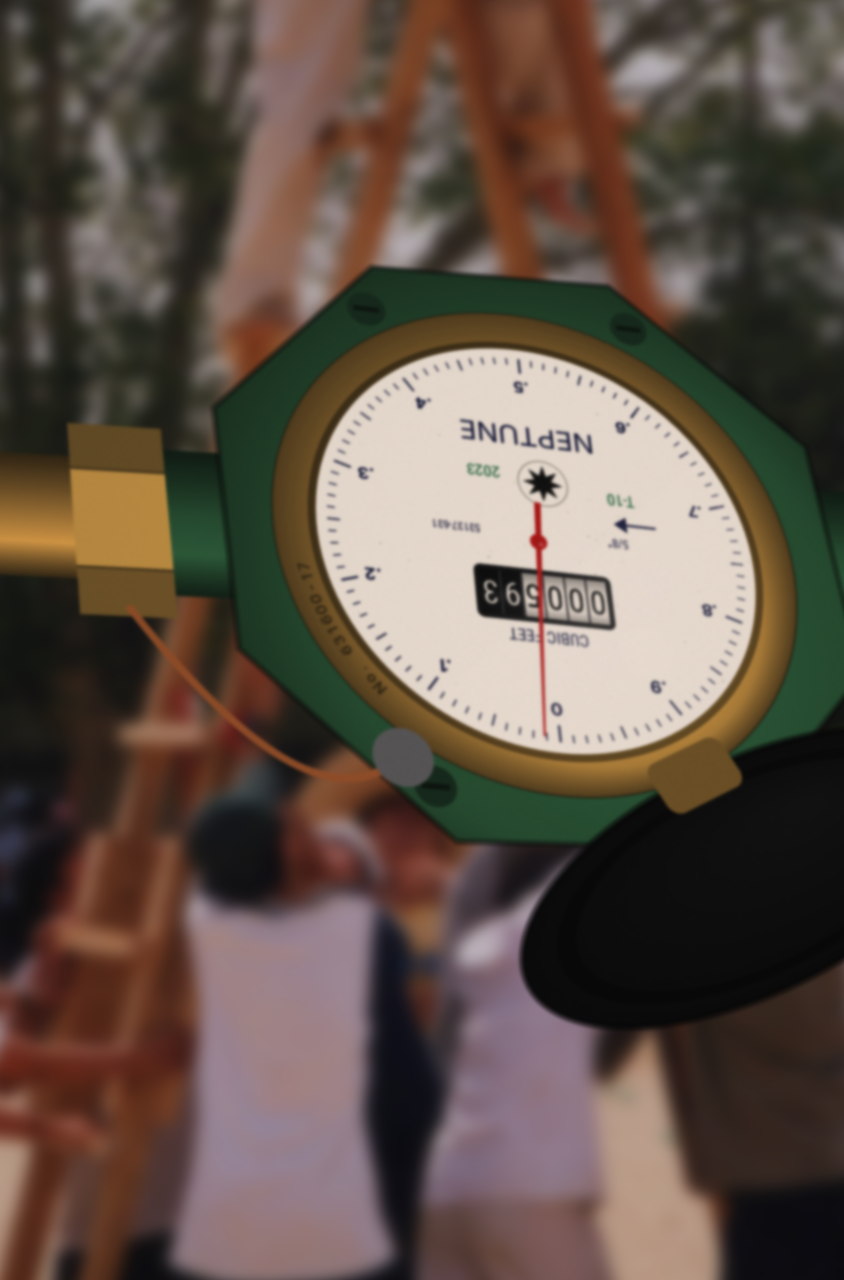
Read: 593.01 (ft³)
